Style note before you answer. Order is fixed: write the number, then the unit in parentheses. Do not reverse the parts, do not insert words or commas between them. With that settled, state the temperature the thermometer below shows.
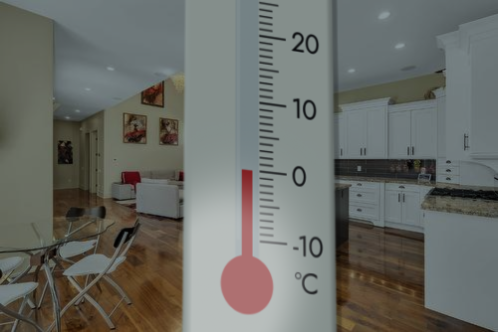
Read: 0 (°C)
